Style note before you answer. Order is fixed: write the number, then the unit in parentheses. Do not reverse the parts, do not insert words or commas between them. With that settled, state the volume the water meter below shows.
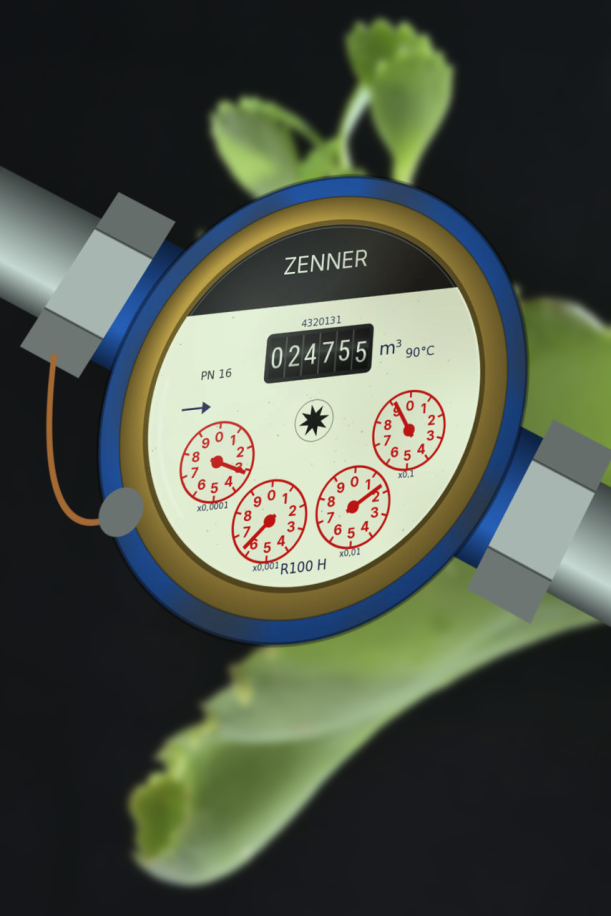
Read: 24754.9163 (m³)
